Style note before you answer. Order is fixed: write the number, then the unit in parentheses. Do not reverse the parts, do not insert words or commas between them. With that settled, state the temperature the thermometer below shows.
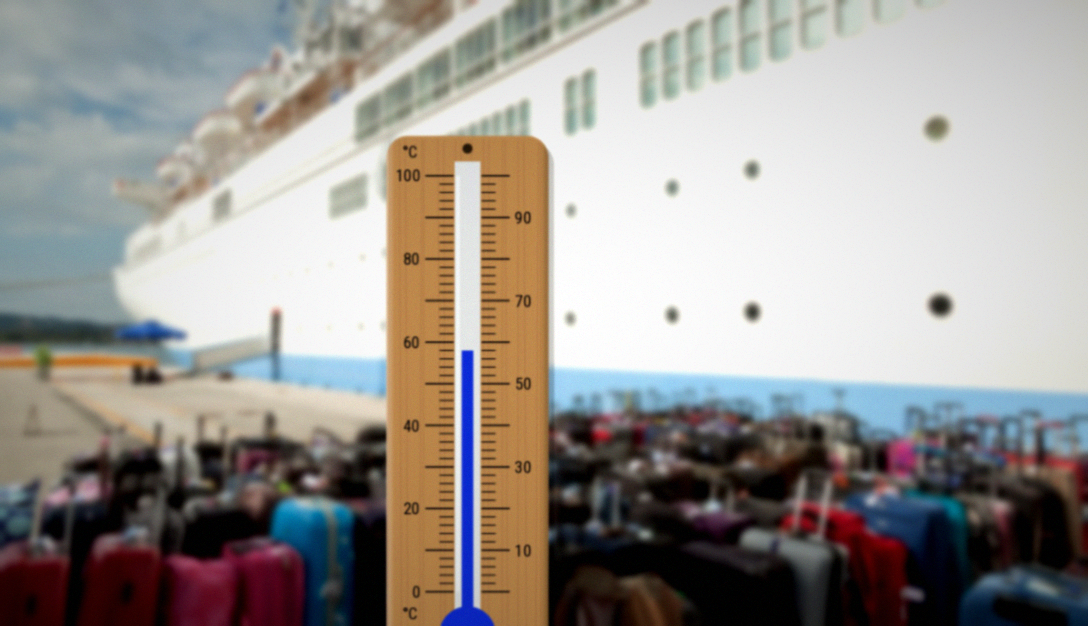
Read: 58 (°C)
